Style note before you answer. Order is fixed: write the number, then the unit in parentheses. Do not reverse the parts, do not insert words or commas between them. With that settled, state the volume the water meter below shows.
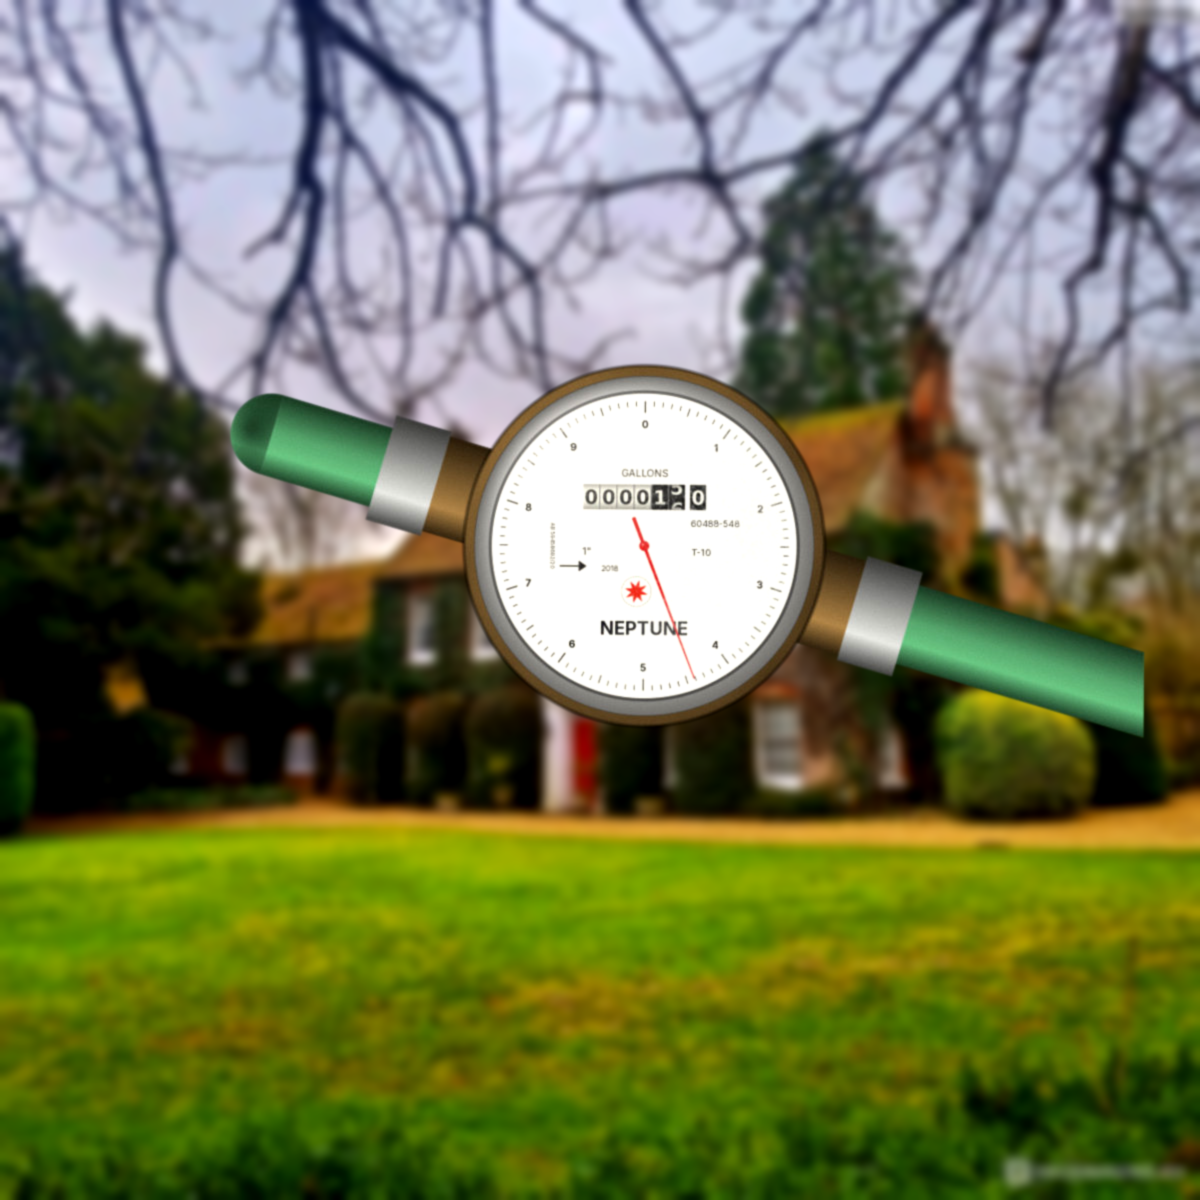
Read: 154.4 (gal)
